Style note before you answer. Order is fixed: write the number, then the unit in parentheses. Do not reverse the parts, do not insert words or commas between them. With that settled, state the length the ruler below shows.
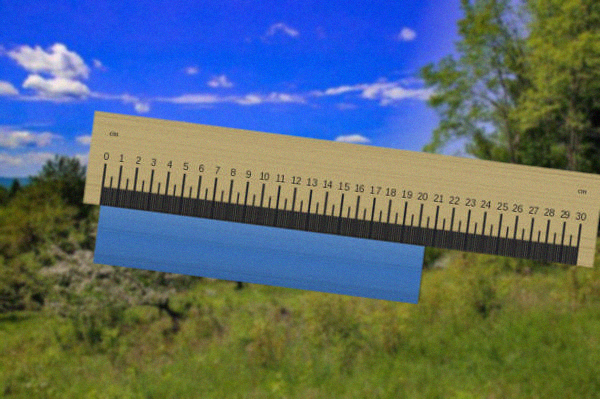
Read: 20.5 (cm)
